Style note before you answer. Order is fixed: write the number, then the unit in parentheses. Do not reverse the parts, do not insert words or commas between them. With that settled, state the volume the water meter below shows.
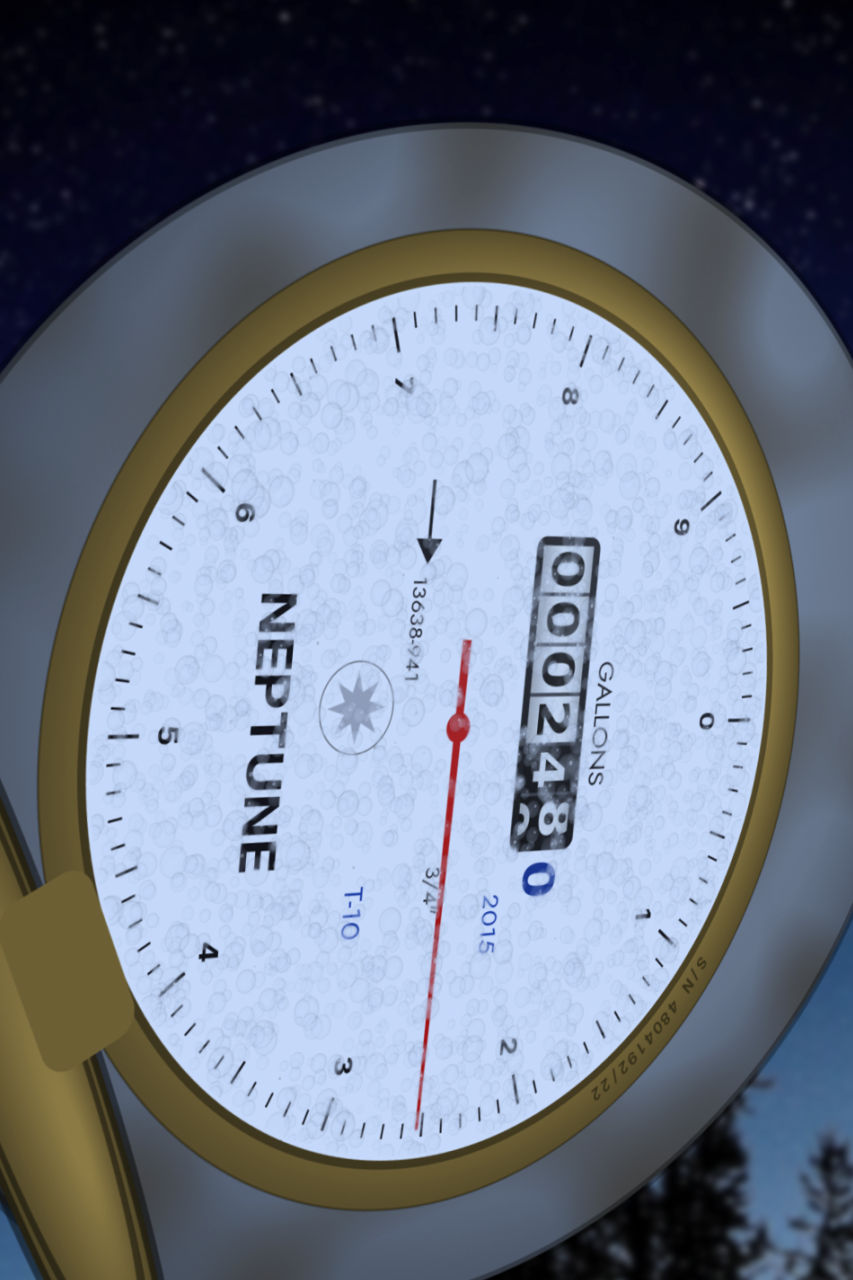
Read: 2482.5 (gal)
